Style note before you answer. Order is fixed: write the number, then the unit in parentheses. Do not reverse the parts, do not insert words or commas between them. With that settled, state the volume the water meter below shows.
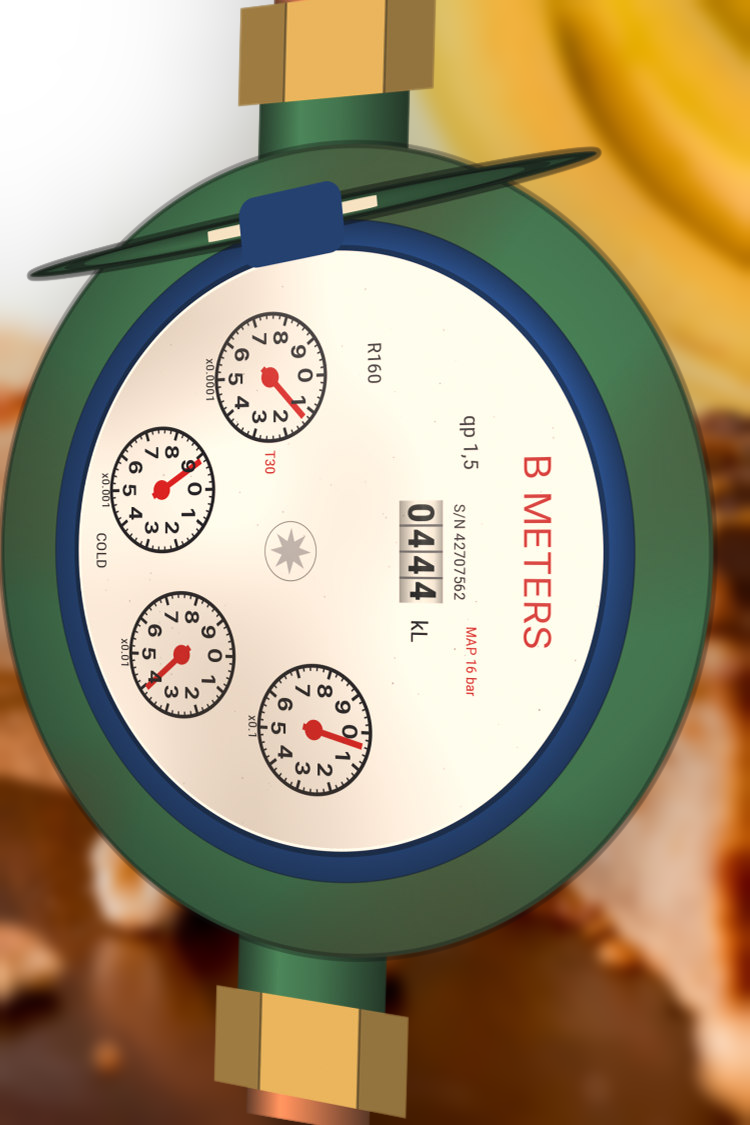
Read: 444.0391 (kL)
